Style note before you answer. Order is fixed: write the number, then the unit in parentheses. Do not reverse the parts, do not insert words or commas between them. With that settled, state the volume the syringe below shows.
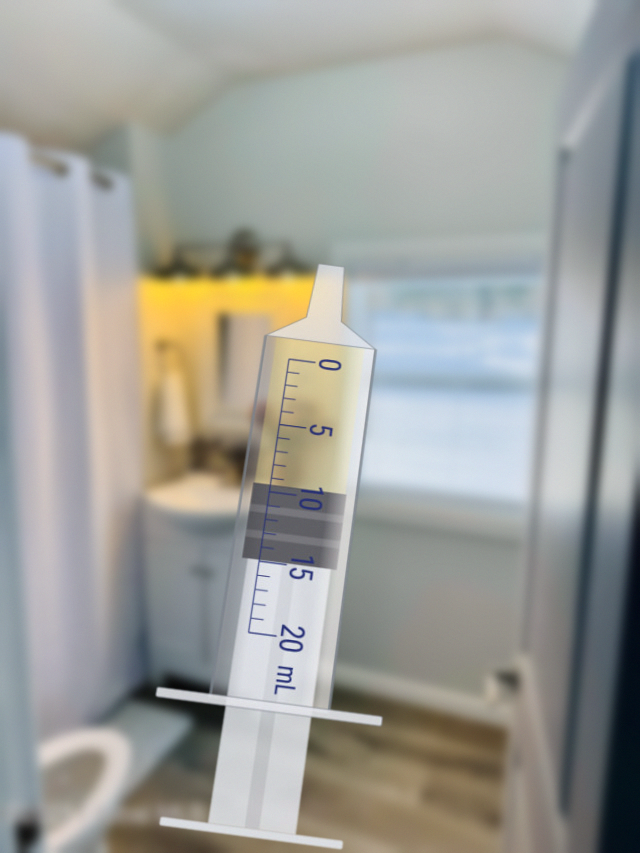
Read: 9.5 (mL)
